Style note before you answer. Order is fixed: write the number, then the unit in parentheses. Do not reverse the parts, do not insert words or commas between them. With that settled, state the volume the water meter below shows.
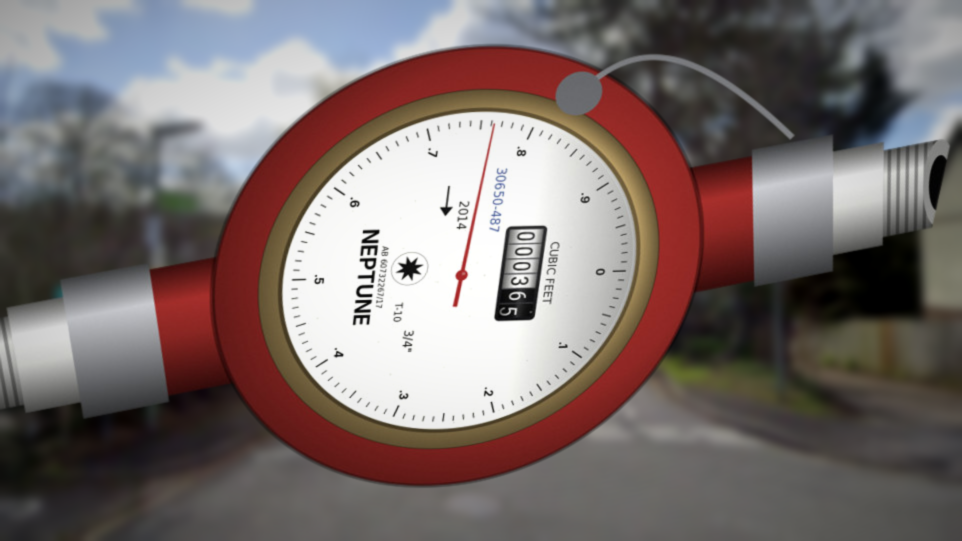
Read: 364.76 (ft³)
